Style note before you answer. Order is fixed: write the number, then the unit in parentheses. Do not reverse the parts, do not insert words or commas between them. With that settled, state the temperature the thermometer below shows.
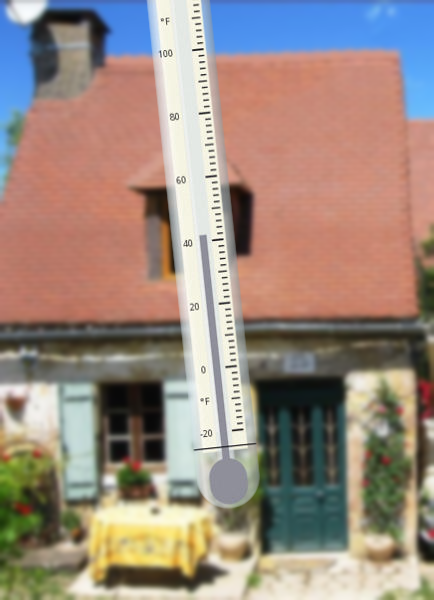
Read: 42 (°F)
